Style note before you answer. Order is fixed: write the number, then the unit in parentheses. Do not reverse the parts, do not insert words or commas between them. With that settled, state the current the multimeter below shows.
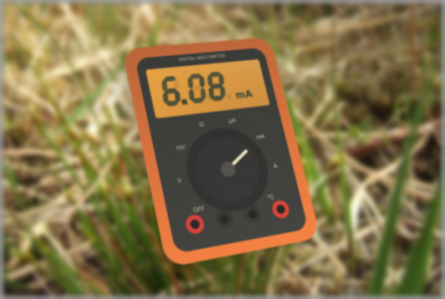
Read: 6.08 (mA)
